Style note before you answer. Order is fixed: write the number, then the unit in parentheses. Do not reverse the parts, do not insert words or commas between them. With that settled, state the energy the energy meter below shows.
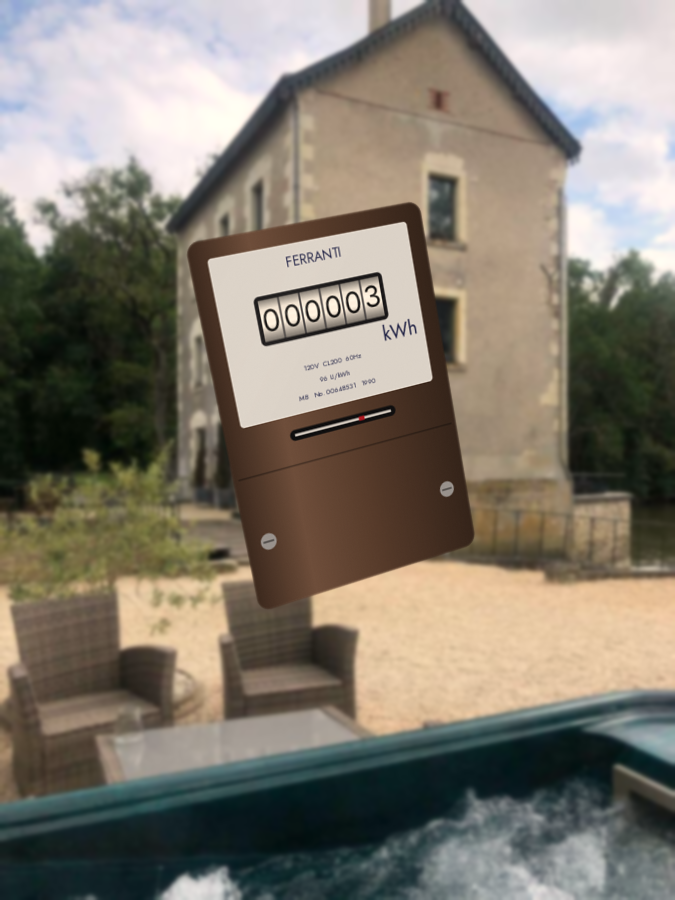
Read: 3 (kWh)
